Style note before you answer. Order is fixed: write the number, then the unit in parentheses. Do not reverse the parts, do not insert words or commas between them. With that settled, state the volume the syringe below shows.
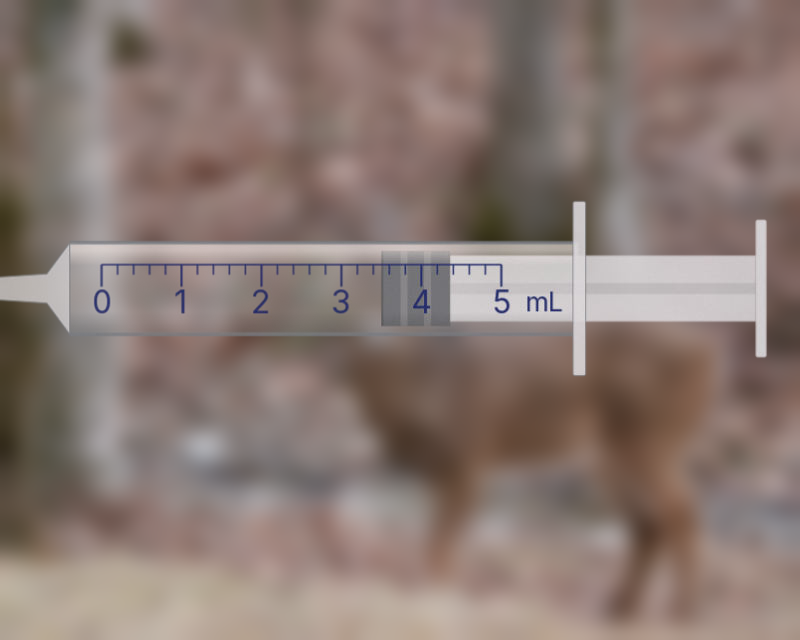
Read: 3.5 (mL)
